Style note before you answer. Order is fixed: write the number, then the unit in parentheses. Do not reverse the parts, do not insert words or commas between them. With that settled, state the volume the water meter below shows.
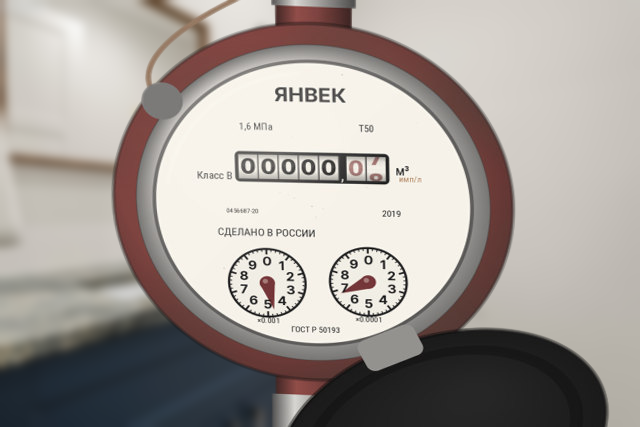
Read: 0.0746 (m³)
